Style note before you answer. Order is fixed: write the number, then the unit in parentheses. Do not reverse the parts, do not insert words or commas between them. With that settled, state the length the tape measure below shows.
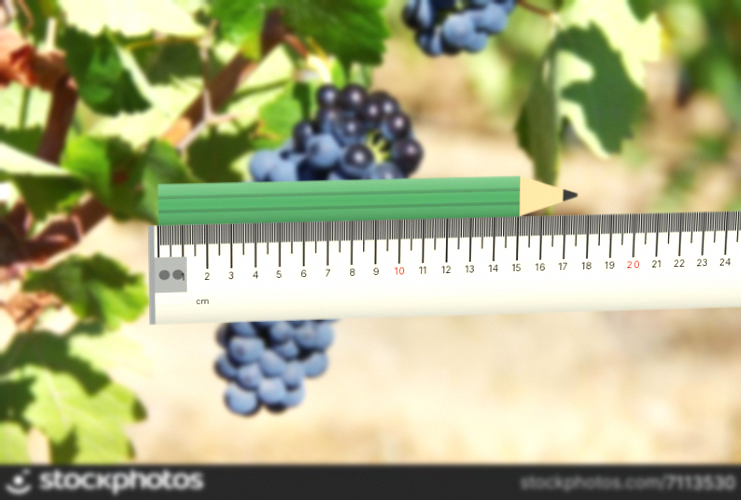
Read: 17.5 (cm)
